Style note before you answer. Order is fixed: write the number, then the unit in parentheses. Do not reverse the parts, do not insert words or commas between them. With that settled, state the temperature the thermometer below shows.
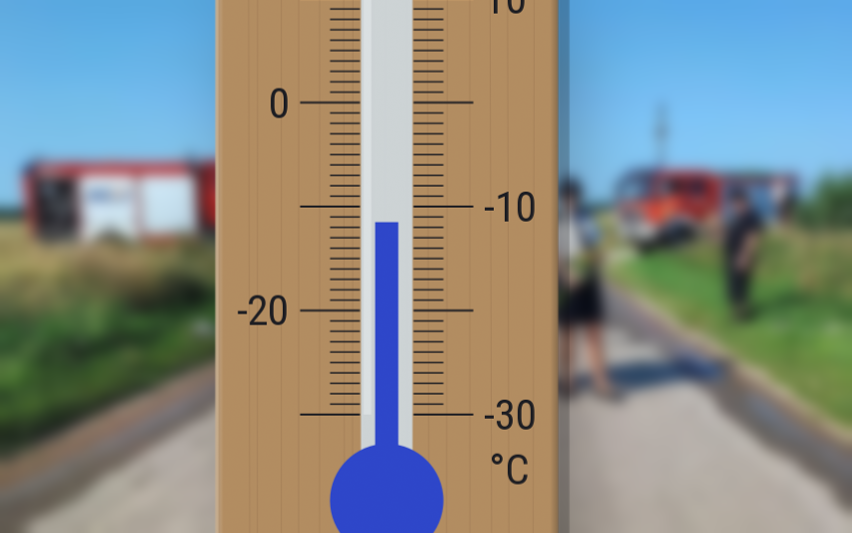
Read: -11.5 (°C)
